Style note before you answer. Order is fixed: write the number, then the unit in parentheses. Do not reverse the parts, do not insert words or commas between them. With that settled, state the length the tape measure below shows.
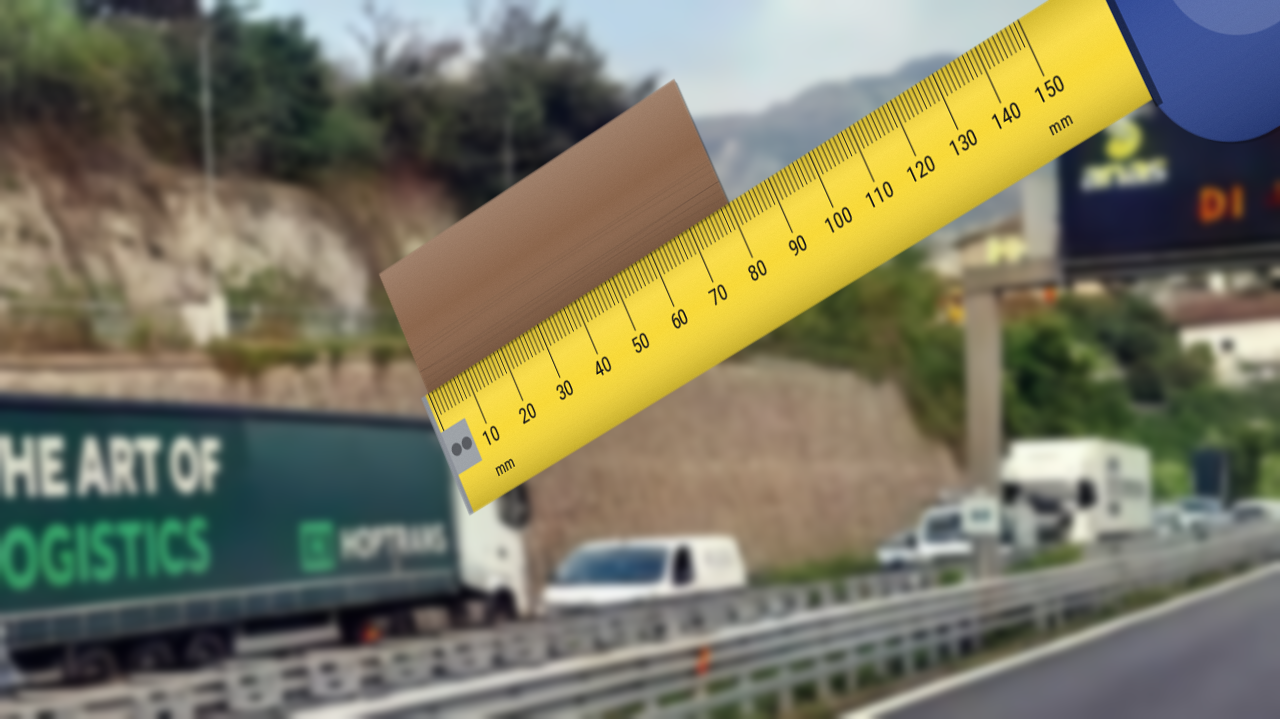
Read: 80 (mm)
